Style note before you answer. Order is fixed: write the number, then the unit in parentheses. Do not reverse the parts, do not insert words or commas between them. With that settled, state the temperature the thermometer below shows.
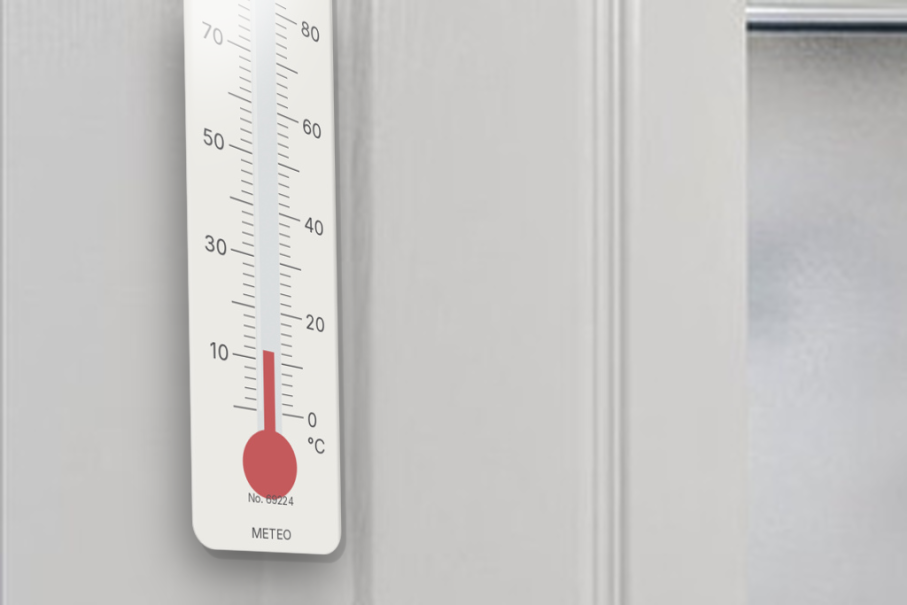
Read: 12 (°C)
